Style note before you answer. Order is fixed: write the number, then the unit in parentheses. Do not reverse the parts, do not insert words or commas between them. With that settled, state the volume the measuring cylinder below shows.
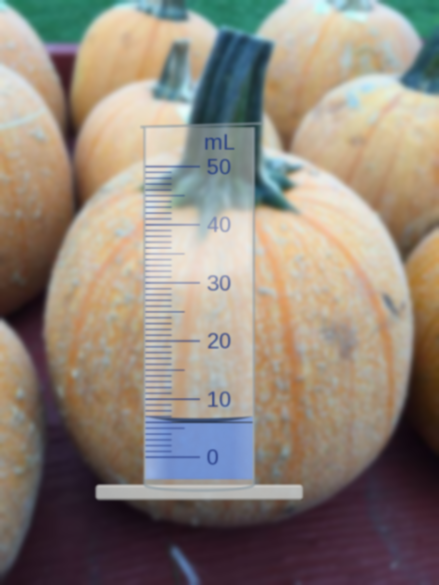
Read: 6 (mL)
